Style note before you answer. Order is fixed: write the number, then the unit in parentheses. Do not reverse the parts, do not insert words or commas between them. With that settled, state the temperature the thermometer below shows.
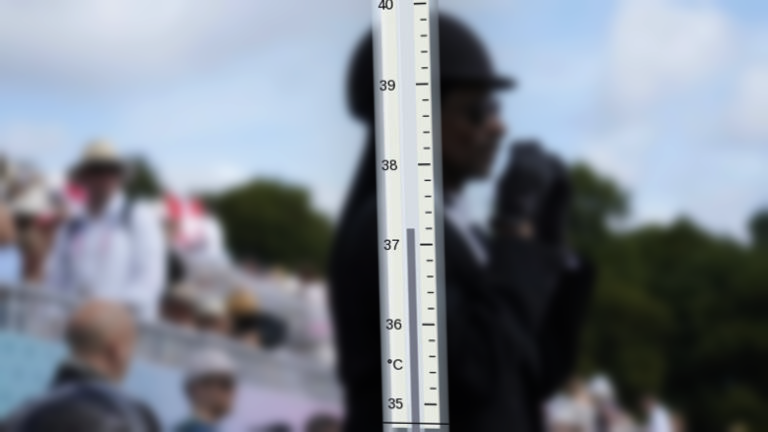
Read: 37.2 (°C)
